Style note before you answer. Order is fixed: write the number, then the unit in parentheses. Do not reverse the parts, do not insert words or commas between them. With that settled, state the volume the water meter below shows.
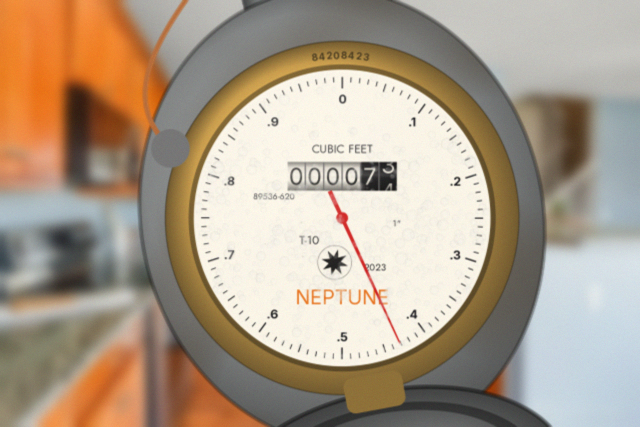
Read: 73.43 (ft³)
